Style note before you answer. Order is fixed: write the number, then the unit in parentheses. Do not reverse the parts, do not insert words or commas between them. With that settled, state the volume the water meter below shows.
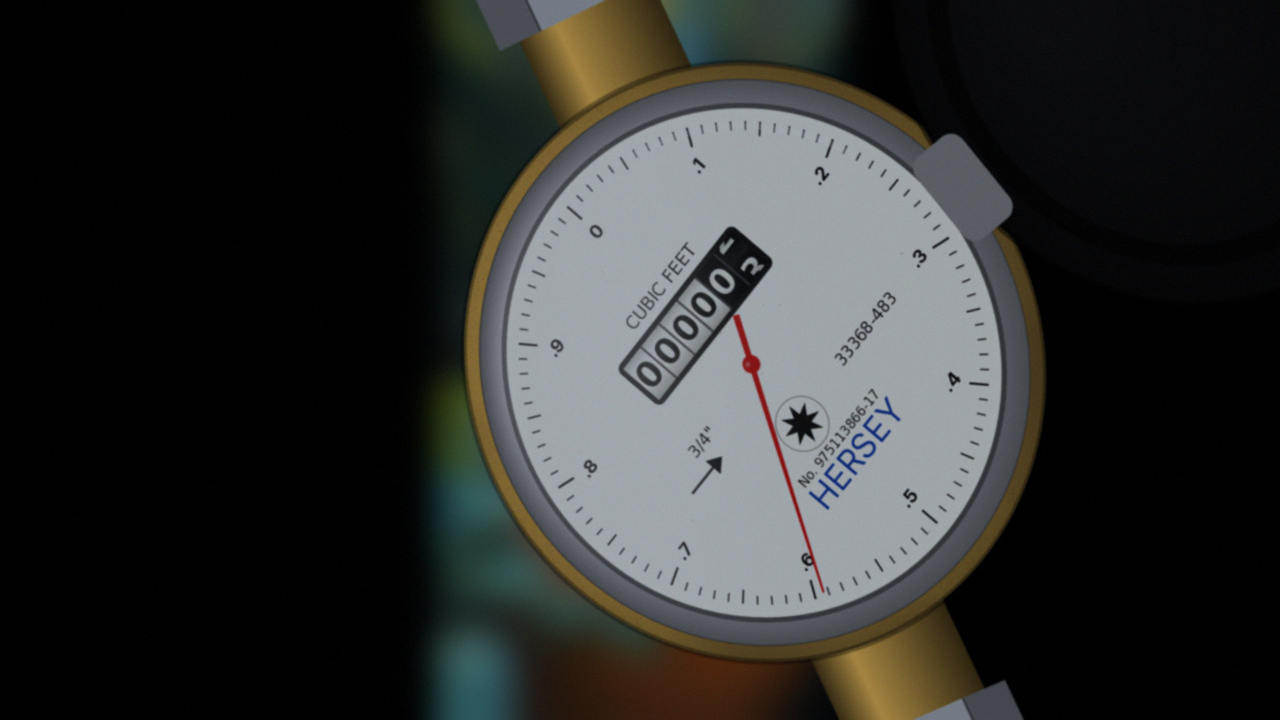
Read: 2.59 (ft³)
